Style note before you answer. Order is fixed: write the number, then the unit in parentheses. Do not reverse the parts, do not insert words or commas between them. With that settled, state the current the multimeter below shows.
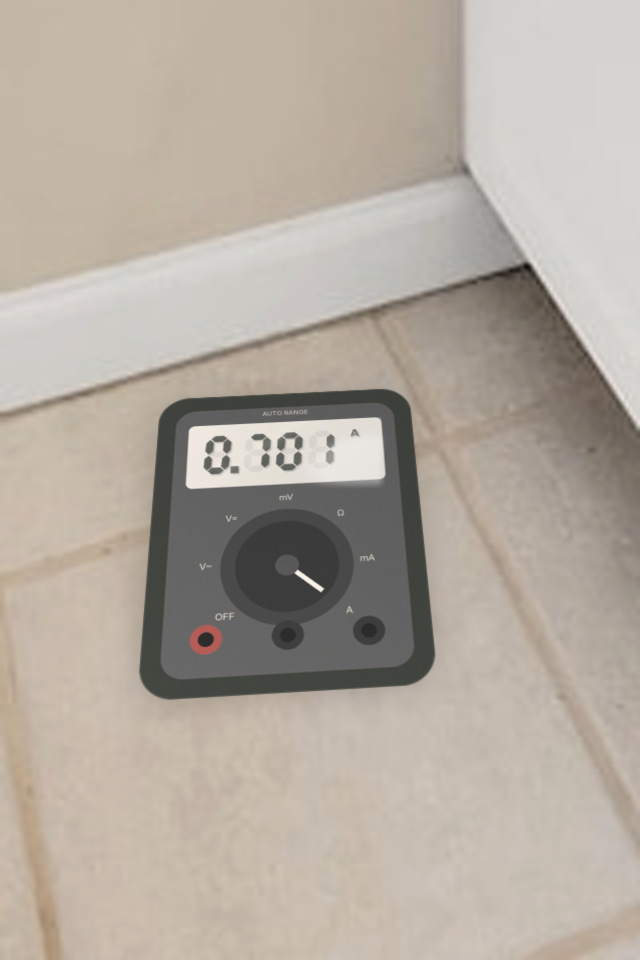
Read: 0.701 (A)
